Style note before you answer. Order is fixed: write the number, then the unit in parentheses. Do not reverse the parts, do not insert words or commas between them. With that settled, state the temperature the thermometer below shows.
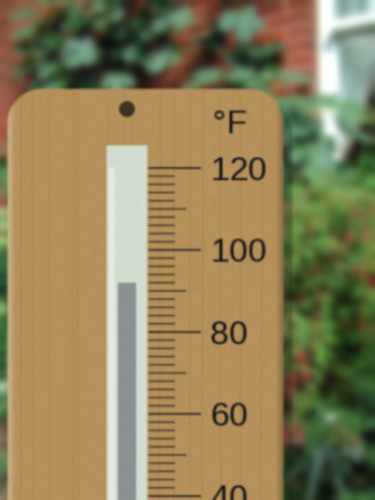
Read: 92 (°F)
